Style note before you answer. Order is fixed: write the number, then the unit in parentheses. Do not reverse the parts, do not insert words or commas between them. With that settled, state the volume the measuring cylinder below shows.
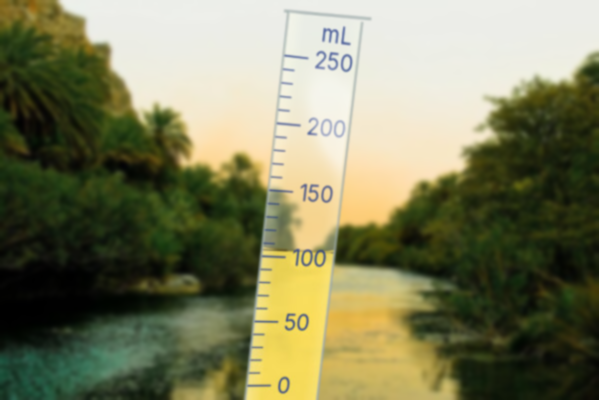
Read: 105 (mL)
